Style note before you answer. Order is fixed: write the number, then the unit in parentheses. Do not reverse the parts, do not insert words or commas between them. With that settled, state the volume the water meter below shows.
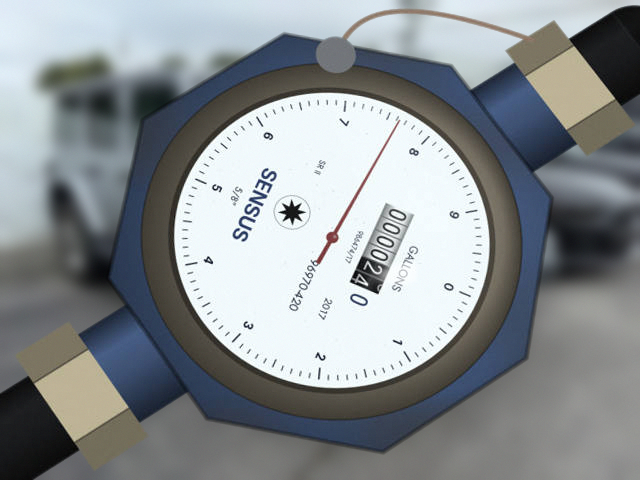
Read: 237.6 (gal)
